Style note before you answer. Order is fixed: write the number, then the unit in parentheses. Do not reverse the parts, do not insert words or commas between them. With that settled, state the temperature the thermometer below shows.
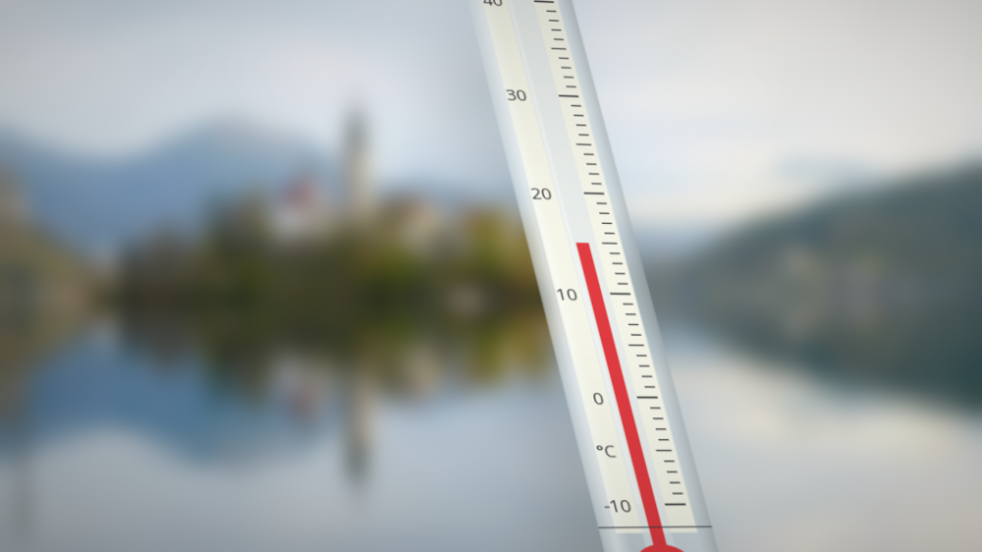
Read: 15 (°C)
